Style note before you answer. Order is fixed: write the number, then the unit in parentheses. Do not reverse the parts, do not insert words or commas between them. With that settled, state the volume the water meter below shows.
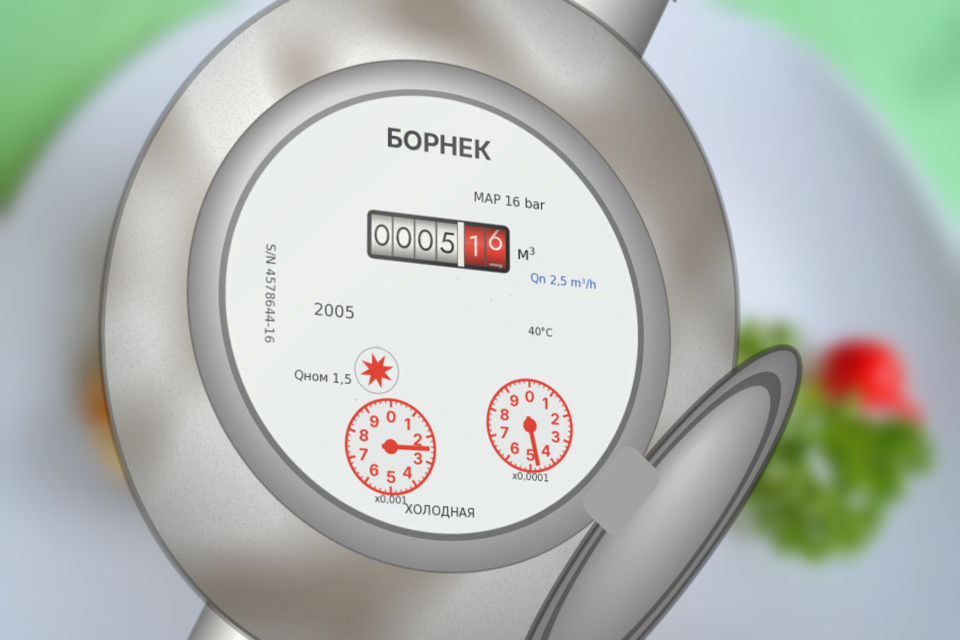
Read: 5.1624 (m³)
